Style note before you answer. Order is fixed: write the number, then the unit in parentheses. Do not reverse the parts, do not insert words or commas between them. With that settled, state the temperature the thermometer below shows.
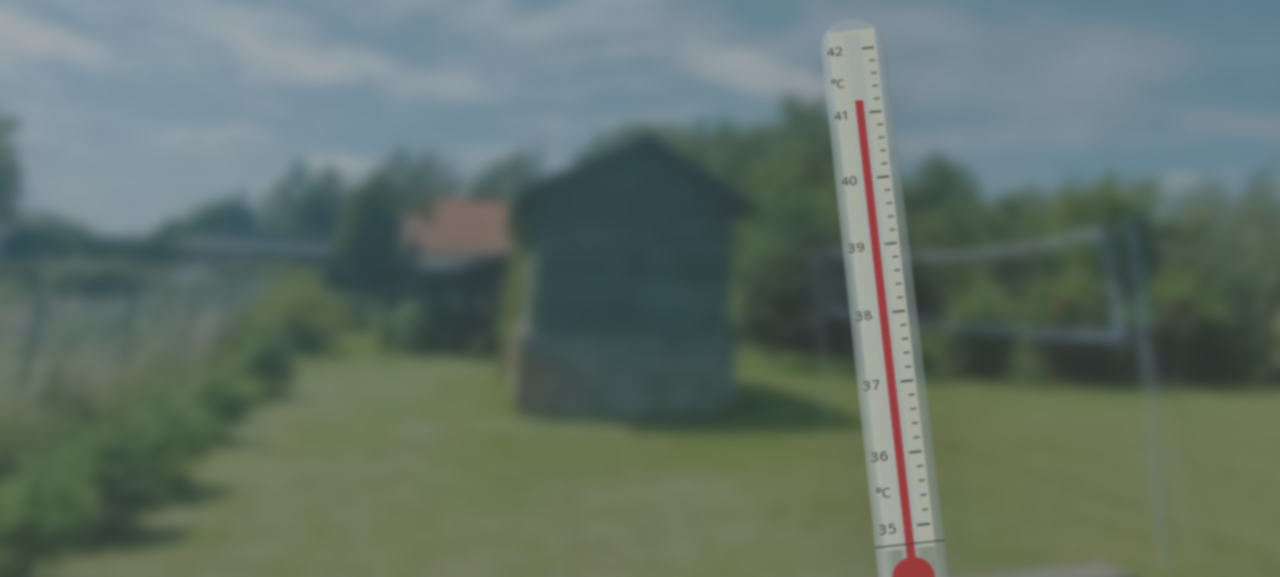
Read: 41.2 (°C)
